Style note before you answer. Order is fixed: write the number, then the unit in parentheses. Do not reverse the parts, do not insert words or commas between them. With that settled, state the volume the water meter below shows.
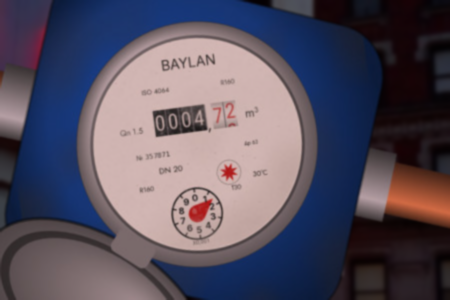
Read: 4.721 (m³)
